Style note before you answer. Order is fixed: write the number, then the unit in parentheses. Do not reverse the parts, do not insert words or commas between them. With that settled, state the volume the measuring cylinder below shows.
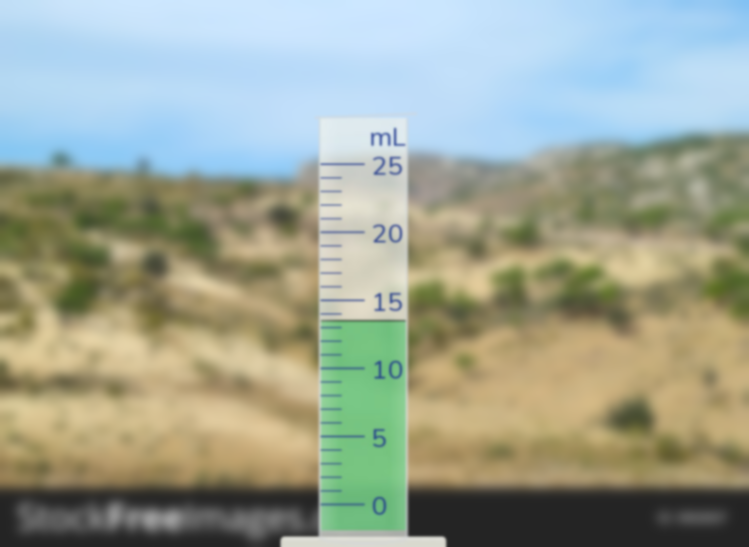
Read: 13.5 (mL)
